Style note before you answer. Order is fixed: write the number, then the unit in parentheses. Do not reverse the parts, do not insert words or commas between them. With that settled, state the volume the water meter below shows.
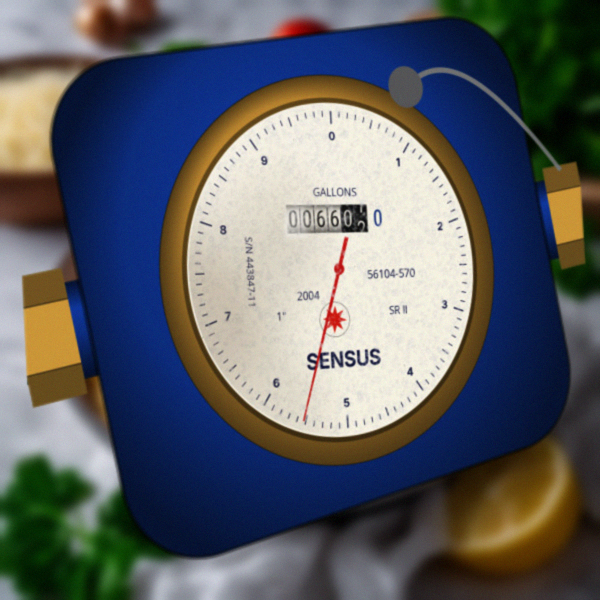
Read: 66015.5 (gal)
